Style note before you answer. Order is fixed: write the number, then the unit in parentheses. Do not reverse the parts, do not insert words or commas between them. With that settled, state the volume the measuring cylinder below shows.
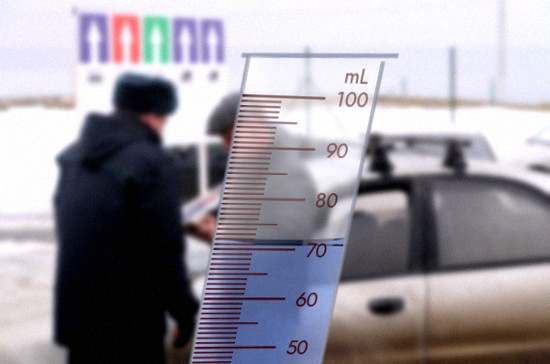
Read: 71 (mL)
